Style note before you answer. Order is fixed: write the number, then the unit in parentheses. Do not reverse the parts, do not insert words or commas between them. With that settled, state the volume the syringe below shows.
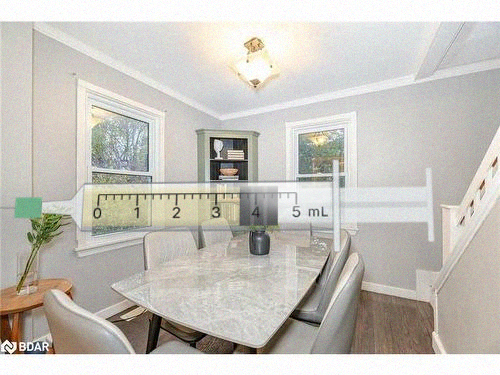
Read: 3.6 (mL)
